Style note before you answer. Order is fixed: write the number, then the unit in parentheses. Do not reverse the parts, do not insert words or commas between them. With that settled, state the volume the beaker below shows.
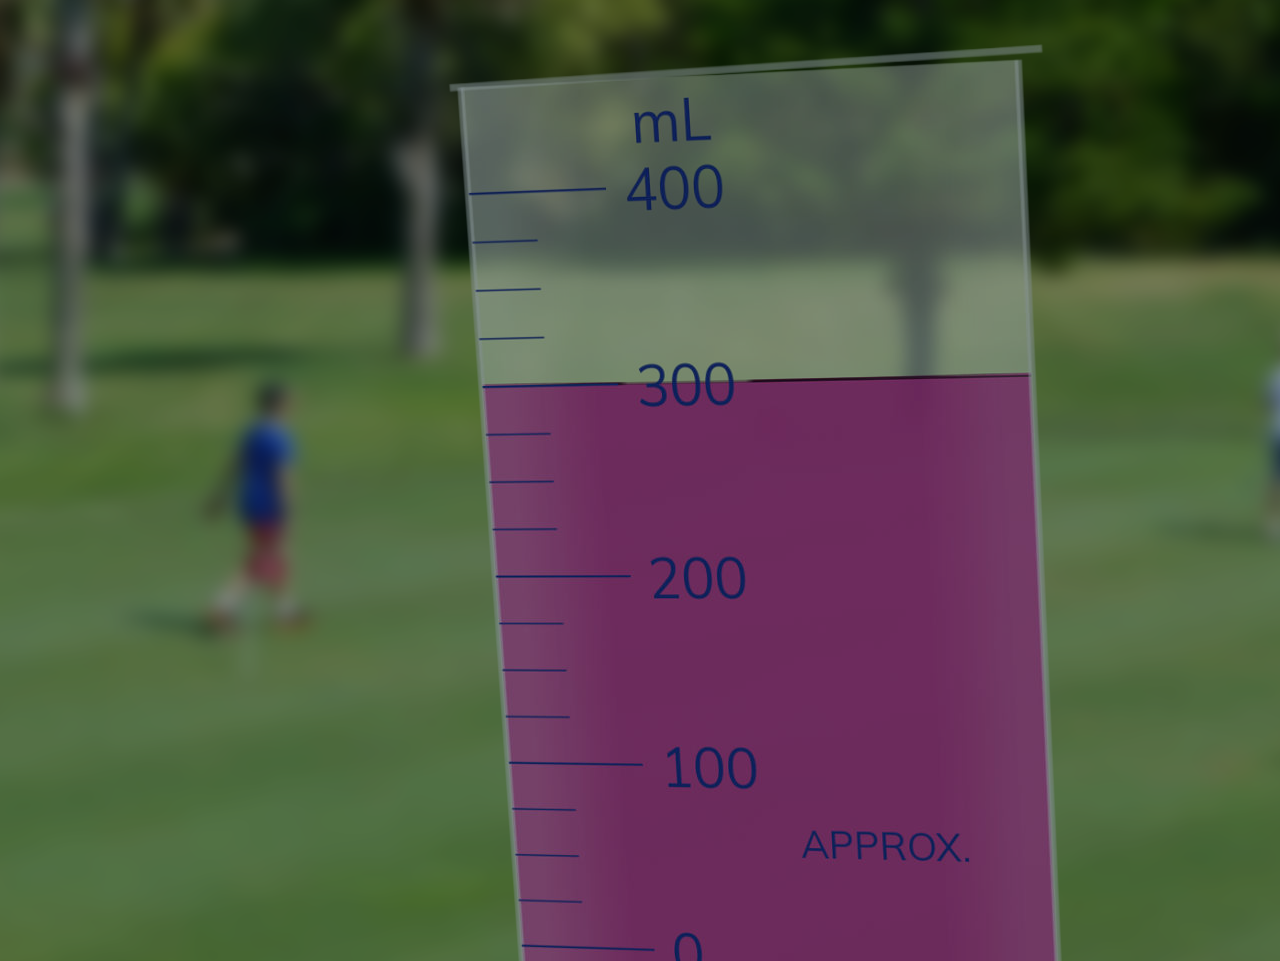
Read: 300 (mL)
